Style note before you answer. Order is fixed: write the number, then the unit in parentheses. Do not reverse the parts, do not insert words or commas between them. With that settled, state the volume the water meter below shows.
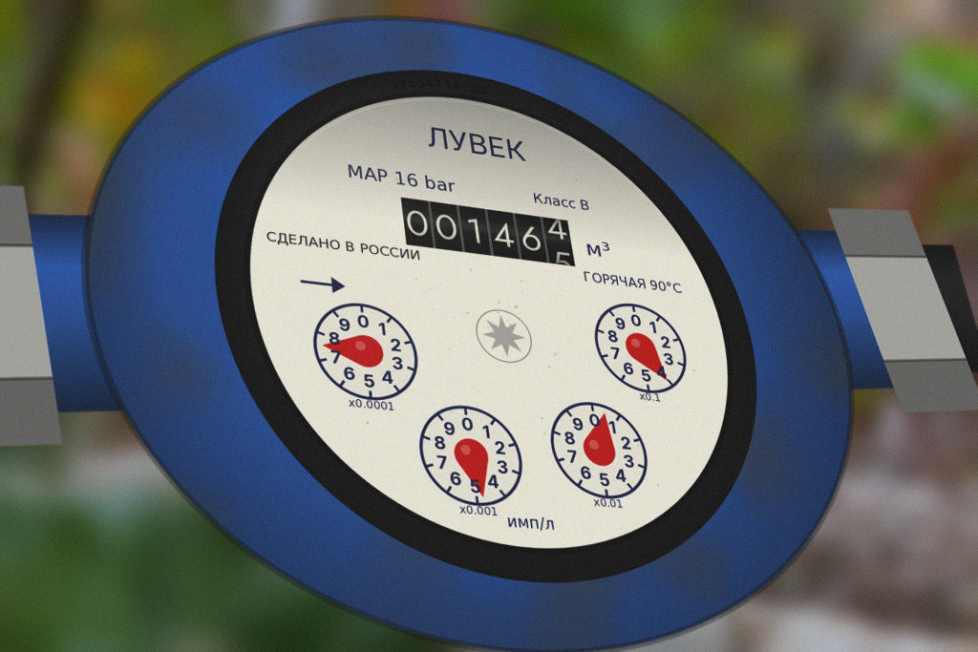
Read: 1464.4047 (m³)
